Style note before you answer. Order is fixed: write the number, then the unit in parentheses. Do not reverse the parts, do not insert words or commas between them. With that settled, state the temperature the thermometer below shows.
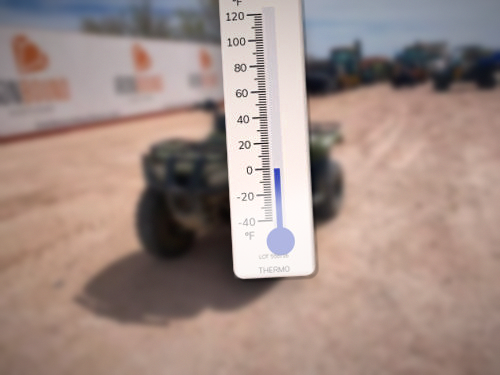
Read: 0 (°F)
